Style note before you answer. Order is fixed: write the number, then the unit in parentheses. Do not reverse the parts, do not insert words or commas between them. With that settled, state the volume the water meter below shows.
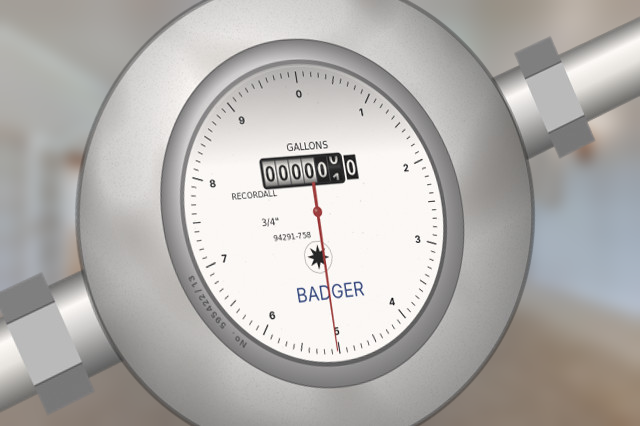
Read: 5.0 (gal)
